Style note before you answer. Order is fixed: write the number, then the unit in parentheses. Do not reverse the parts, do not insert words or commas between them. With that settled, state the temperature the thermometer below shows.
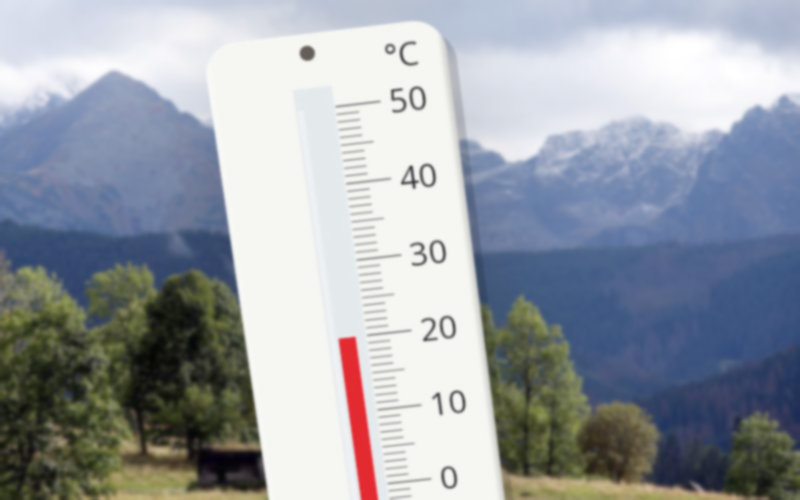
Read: 20 (°C)
